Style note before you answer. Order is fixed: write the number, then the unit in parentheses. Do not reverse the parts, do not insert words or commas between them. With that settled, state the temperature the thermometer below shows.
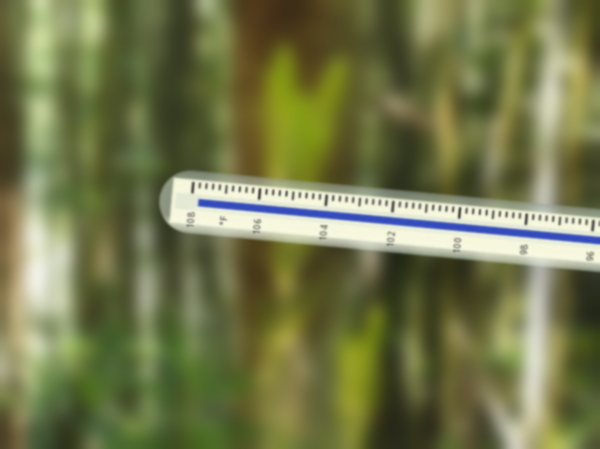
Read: 107.8 (°F)
